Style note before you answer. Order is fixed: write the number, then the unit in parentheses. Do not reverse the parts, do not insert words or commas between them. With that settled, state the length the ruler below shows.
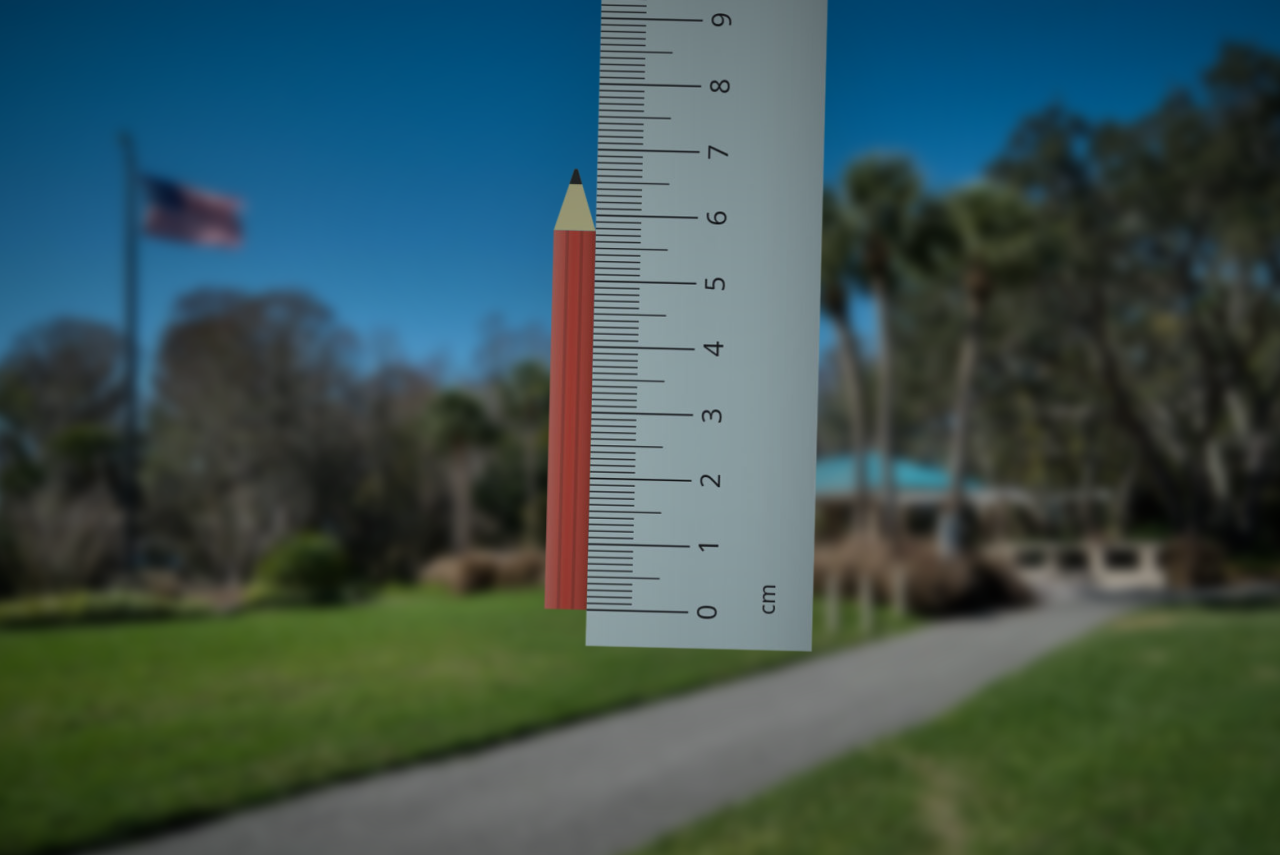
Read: 6.7 (cm)
